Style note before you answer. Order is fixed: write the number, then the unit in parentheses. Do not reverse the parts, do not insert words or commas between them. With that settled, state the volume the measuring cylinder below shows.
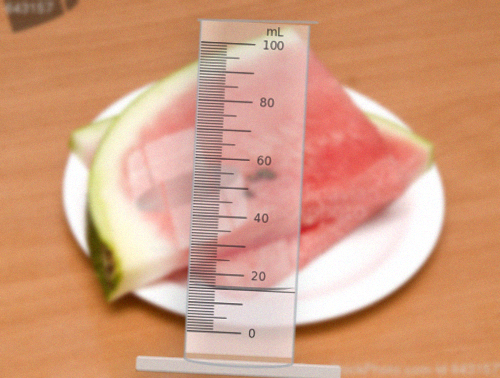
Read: 15 (mL)
